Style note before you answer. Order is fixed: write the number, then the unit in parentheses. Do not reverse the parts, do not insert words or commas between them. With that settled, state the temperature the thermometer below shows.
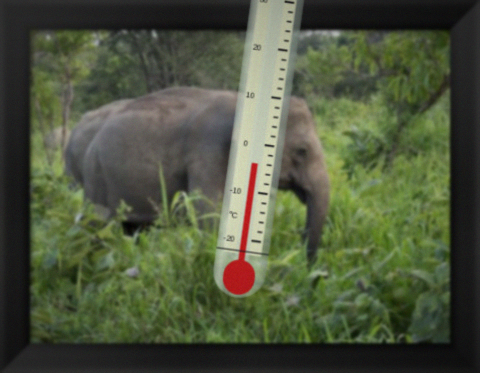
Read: -4 (°C)
